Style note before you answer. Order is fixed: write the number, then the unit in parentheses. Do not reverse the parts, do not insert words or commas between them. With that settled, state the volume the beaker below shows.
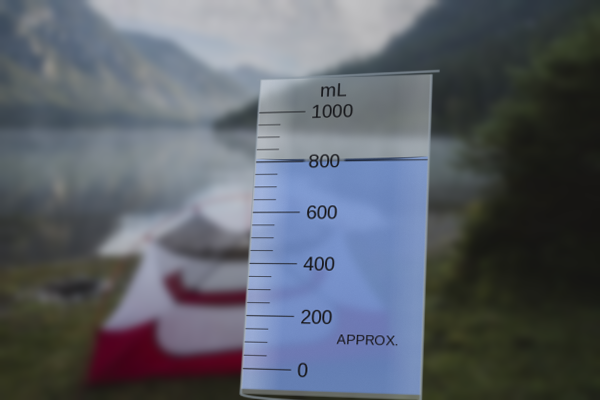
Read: 800 (mL)
